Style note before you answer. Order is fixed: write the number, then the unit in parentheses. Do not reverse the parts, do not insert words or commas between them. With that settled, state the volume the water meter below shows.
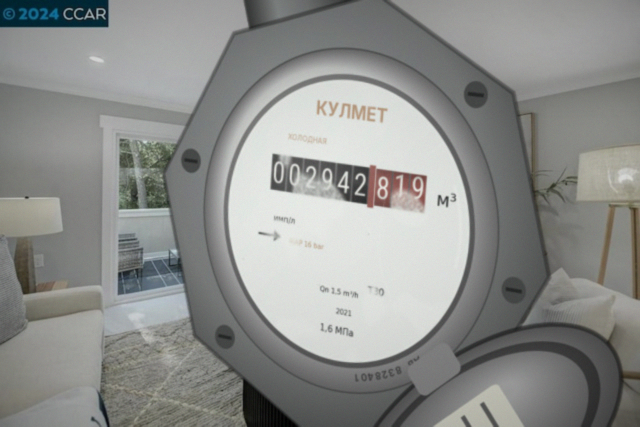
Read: 2942.819 (m³)
